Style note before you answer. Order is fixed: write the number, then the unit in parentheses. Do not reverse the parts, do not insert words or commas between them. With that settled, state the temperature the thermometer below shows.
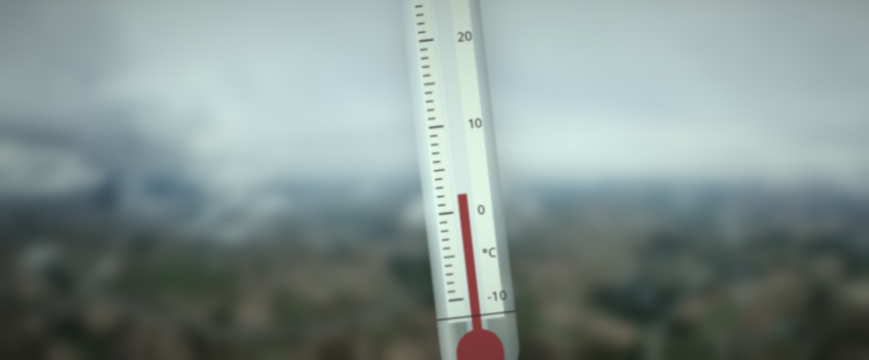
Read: 2 (°C)
